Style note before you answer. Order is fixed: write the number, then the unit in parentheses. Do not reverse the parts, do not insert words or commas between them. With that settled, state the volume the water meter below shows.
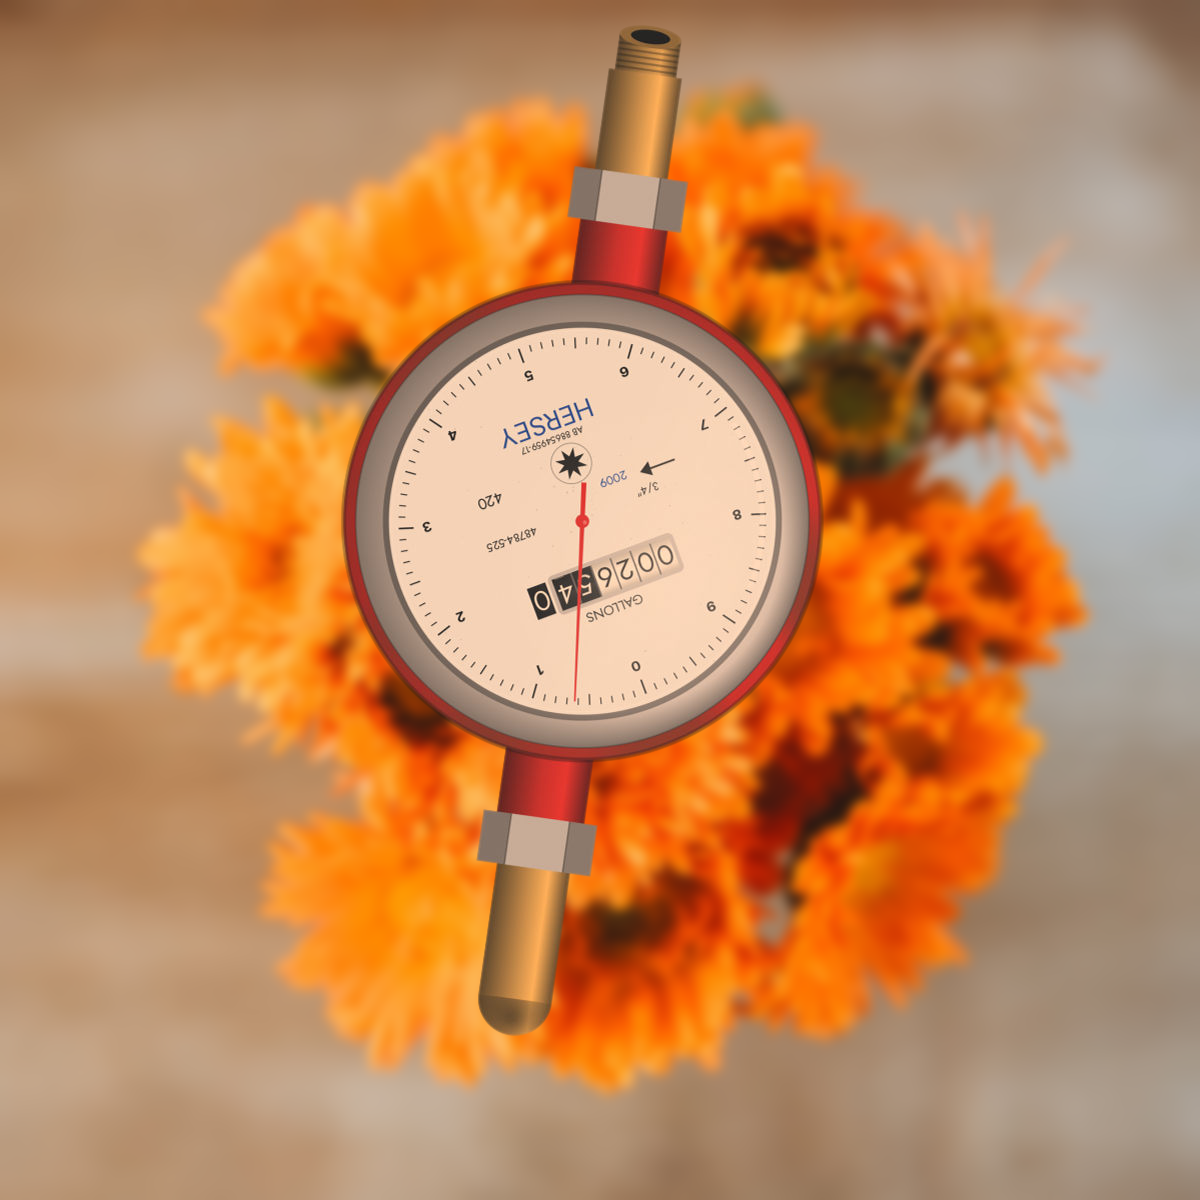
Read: 26540.6 (gal)
